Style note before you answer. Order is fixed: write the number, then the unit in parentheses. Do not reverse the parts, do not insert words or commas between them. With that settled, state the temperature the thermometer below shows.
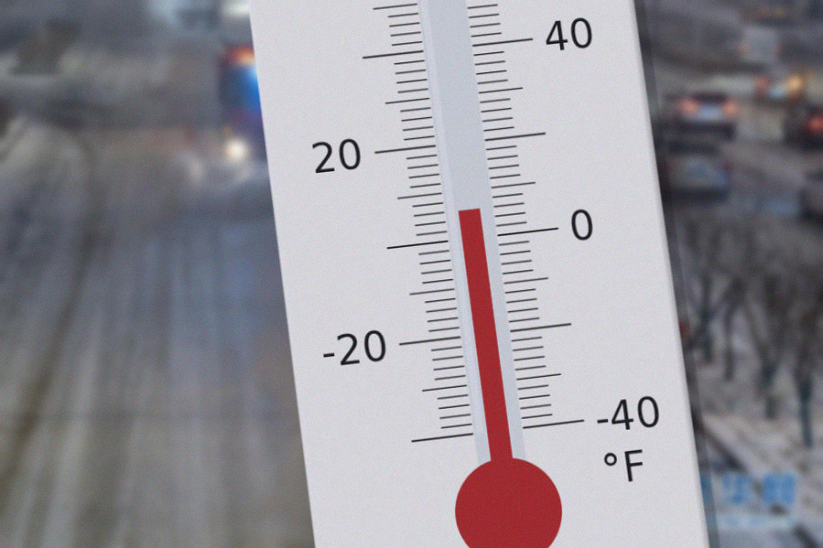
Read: 6 (°F)
